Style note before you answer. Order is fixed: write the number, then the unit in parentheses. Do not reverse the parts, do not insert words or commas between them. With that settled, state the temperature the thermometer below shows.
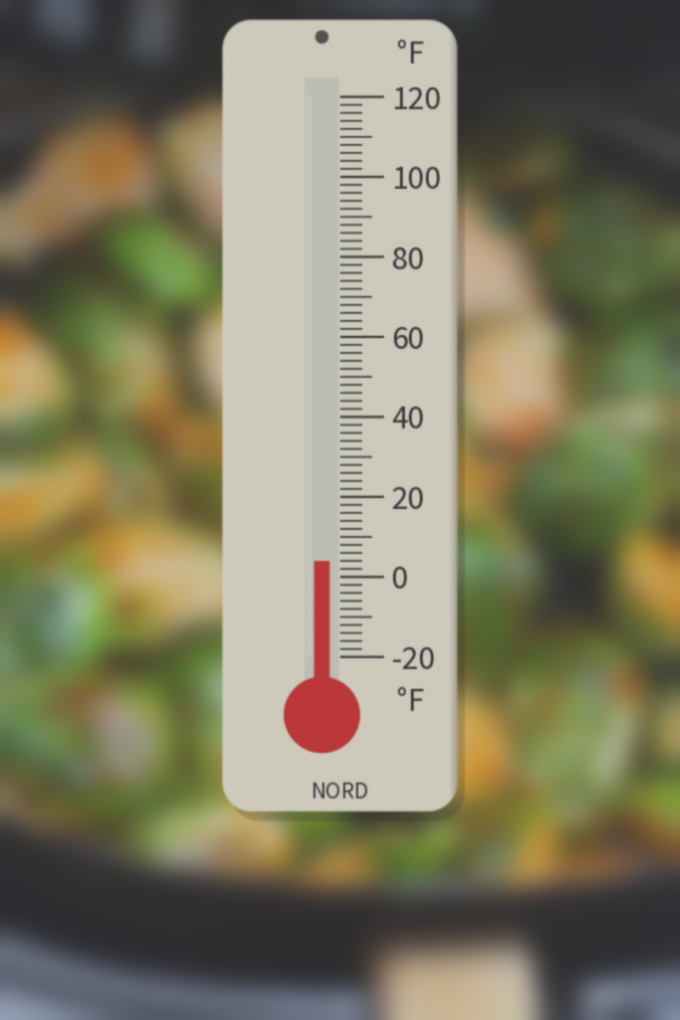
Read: 4 (°F)
